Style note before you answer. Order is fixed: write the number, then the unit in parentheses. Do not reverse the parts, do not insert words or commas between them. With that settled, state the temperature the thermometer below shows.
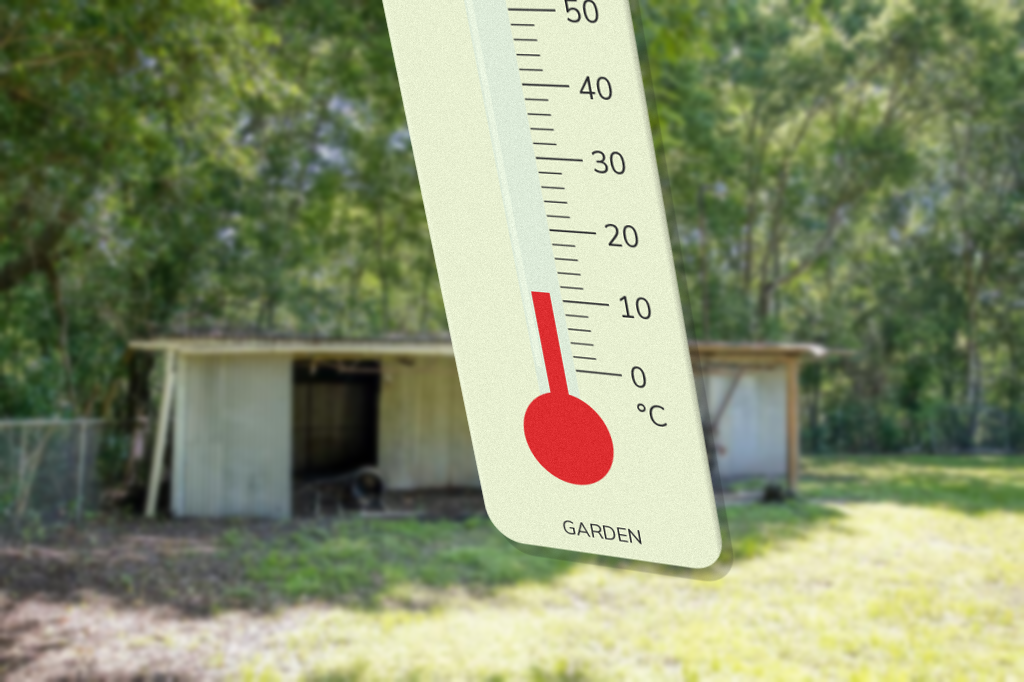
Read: 11 (°C)
